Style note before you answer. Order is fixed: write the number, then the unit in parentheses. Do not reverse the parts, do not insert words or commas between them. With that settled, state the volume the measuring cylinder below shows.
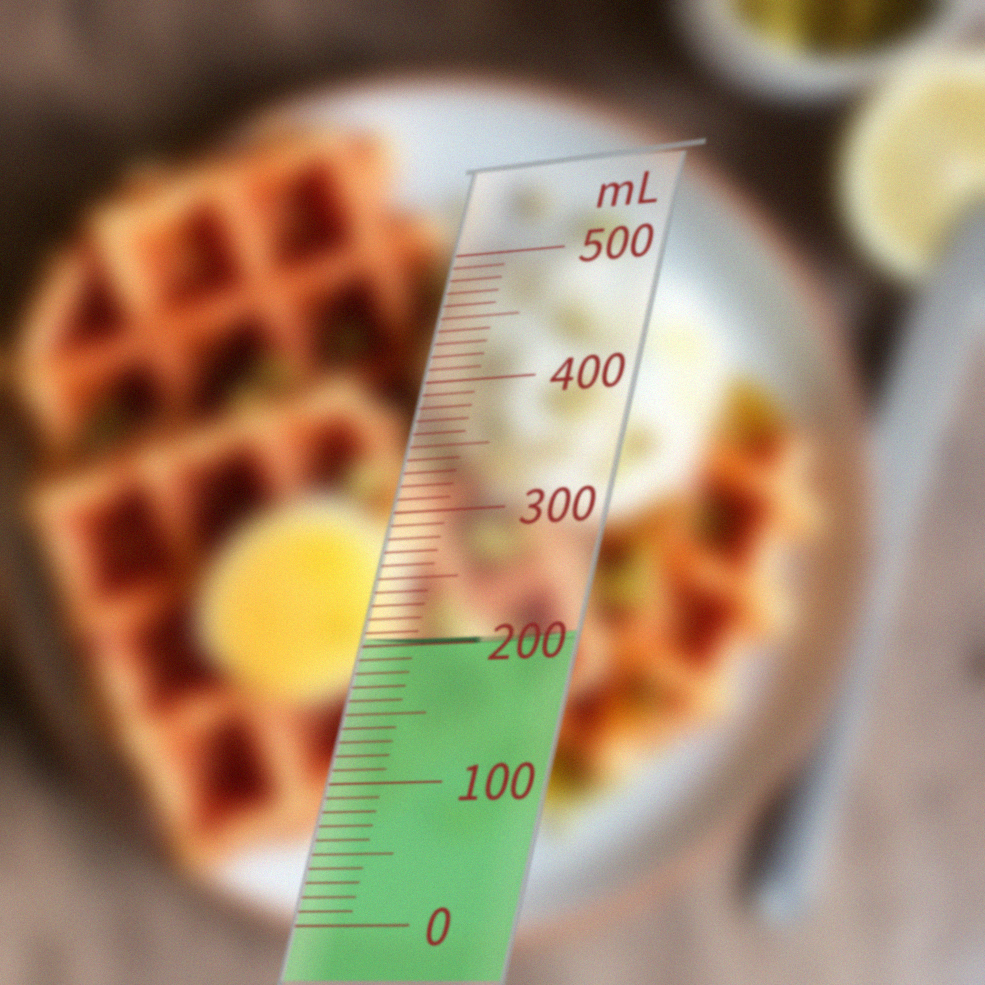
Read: 200 (mL)
